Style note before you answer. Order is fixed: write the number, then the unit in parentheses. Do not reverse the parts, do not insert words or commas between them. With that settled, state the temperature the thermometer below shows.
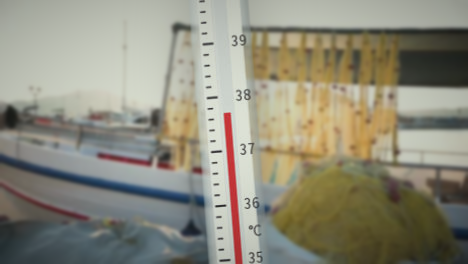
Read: 37.7 (°C)
